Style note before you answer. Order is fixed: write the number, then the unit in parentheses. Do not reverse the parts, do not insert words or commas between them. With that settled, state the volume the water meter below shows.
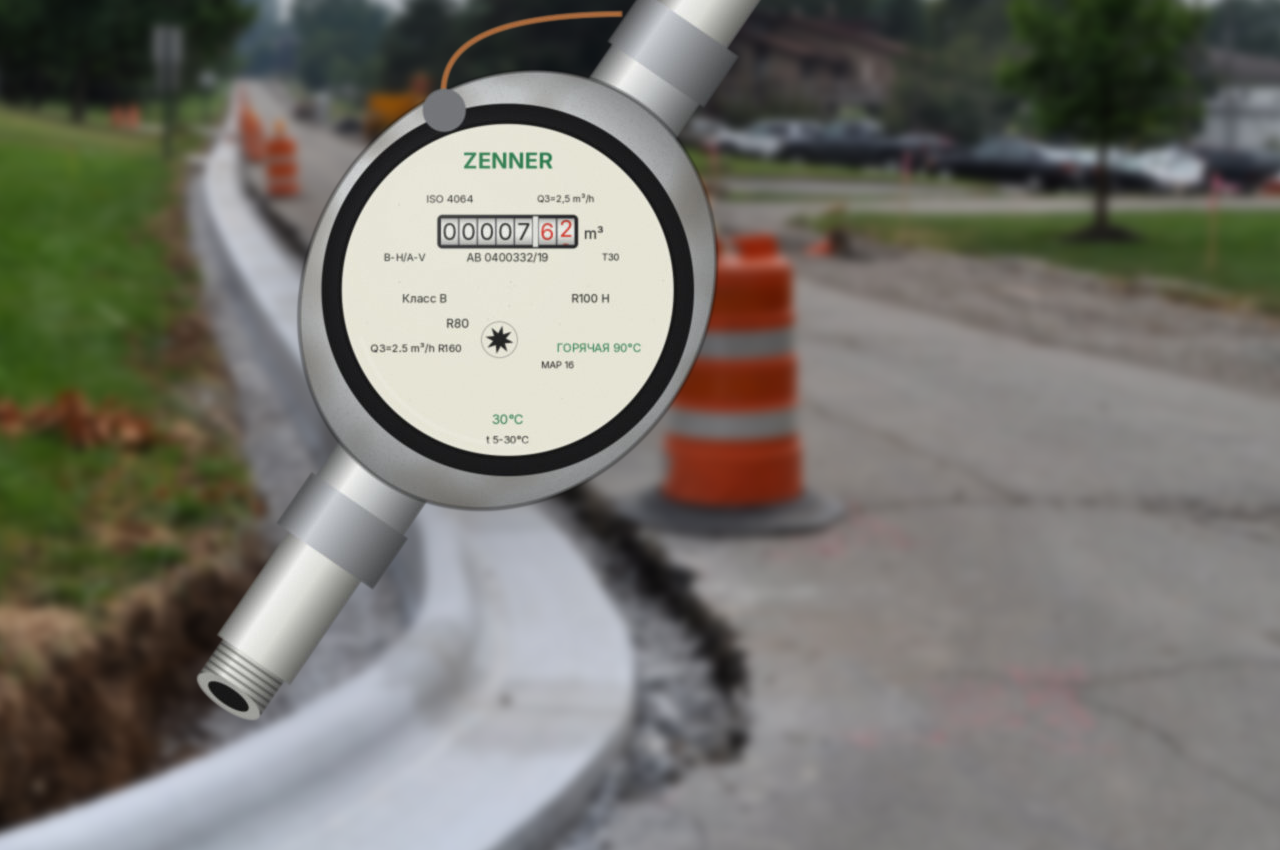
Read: 7.62 (m³)
